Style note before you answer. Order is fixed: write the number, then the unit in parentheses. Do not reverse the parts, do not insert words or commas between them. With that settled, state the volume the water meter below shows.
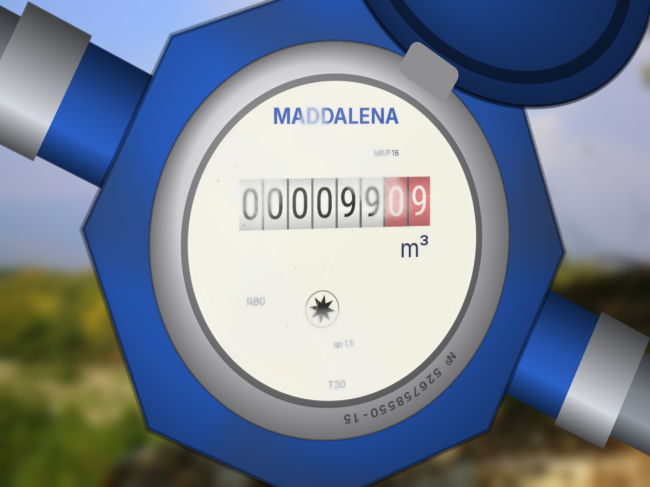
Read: 99.09 (m³)
